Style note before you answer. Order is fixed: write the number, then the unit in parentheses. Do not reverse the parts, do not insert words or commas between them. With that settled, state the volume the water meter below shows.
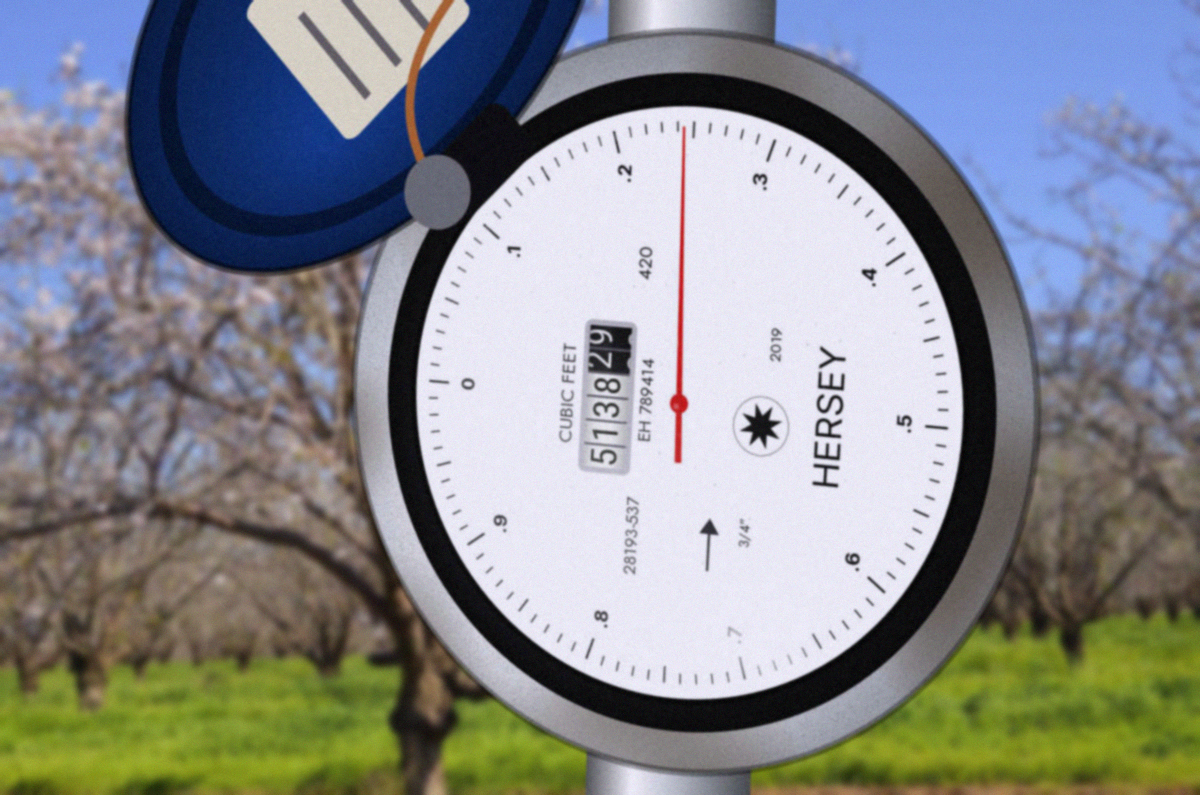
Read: 513829.24 (ft³)
